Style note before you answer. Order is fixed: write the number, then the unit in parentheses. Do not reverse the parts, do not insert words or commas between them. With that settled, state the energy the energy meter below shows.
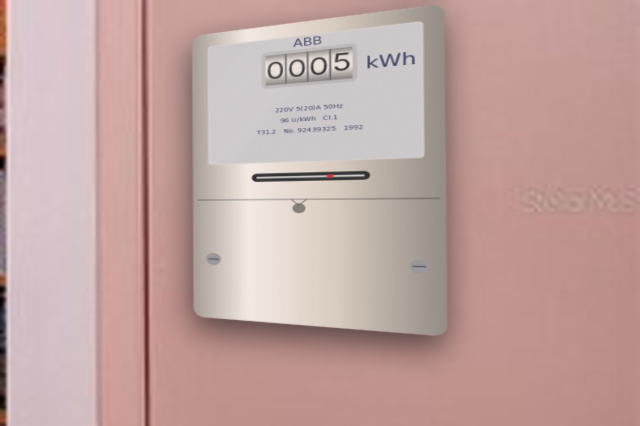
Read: 5 (kWh)
